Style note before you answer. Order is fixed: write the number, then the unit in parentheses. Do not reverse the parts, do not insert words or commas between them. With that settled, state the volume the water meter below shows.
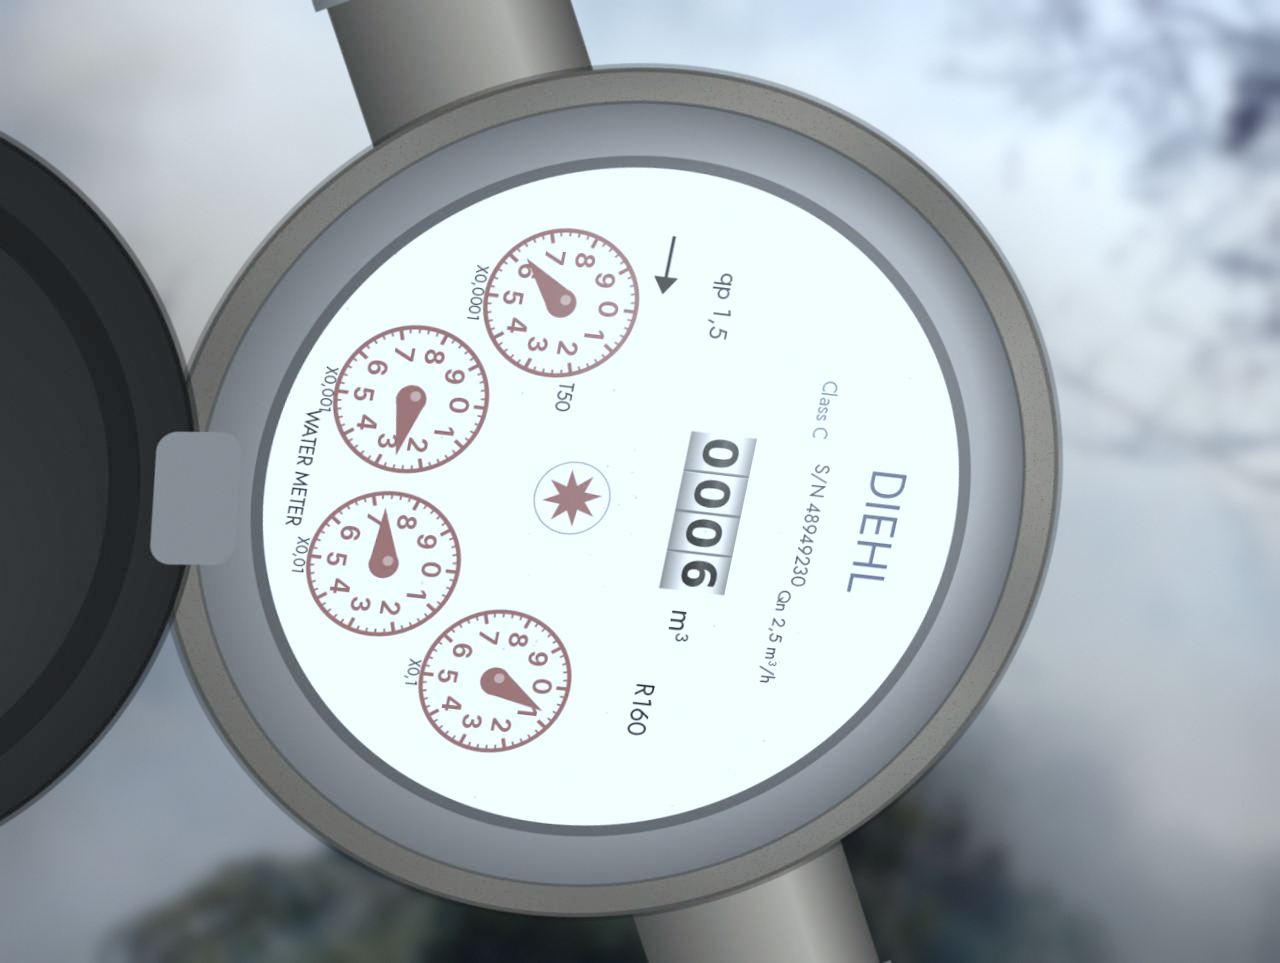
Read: 6.0726 (m³)
